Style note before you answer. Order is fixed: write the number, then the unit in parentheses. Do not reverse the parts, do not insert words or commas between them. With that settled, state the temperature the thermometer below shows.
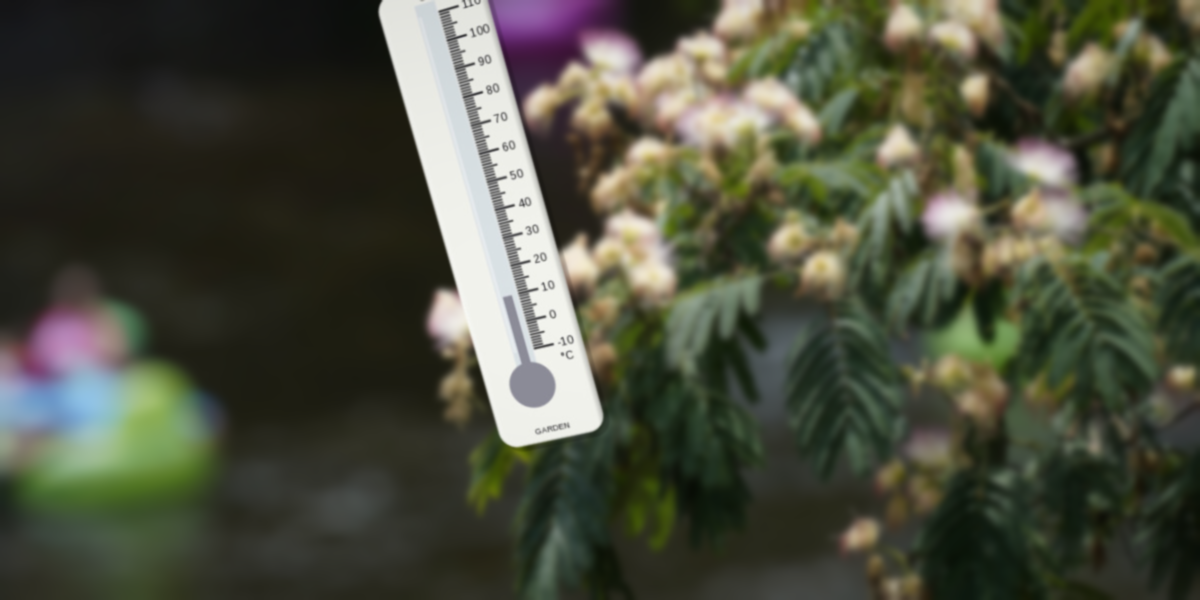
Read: 10 (°C)
